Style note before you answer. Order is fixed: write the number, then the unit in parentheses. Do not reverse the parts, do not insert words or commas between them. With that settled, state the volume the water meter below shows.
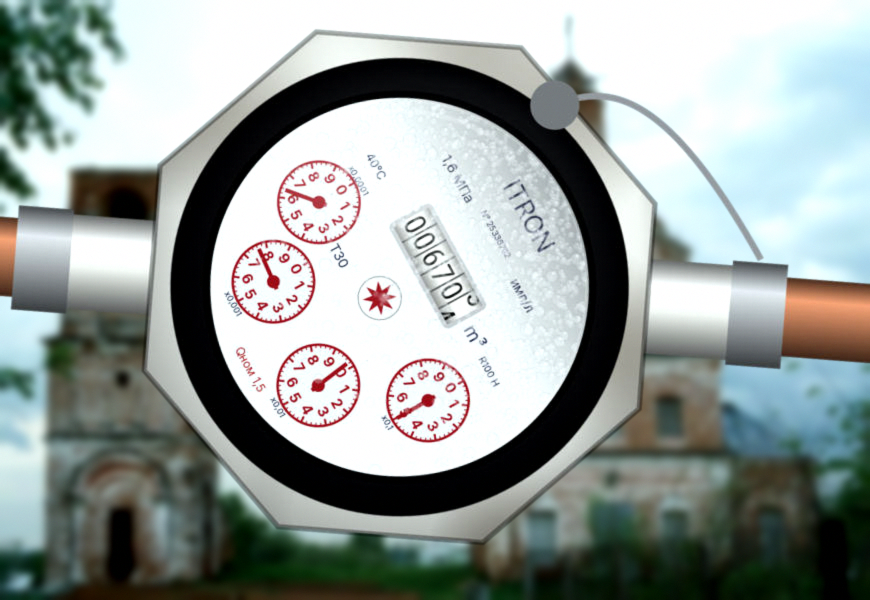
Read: 6703.4976 (m³)
